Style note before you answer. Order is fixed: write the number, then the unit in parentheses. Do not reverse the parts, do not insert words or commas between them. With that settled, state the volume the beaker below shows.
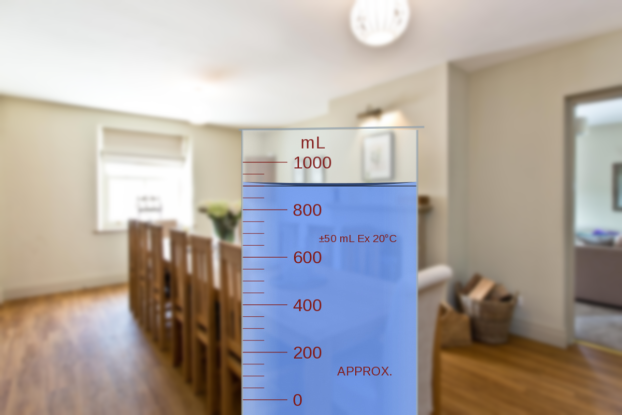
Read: 900 (mL)
